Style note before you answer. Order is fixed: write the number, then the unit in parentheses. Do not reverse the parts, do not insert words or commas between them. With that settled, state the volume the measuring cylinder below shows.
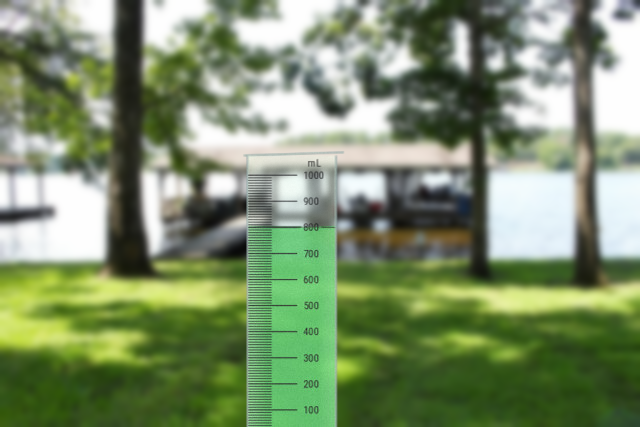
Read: 800 (mL)
